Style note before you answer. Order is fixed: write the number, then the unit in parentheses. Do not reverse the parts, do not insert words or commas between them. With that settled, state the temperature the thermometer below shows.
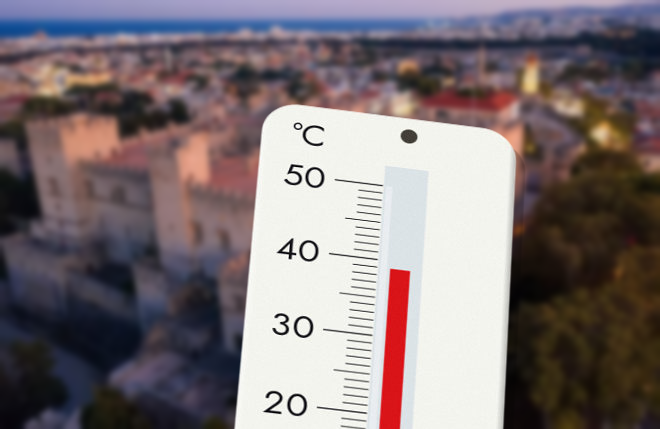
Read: 39 (°C)
